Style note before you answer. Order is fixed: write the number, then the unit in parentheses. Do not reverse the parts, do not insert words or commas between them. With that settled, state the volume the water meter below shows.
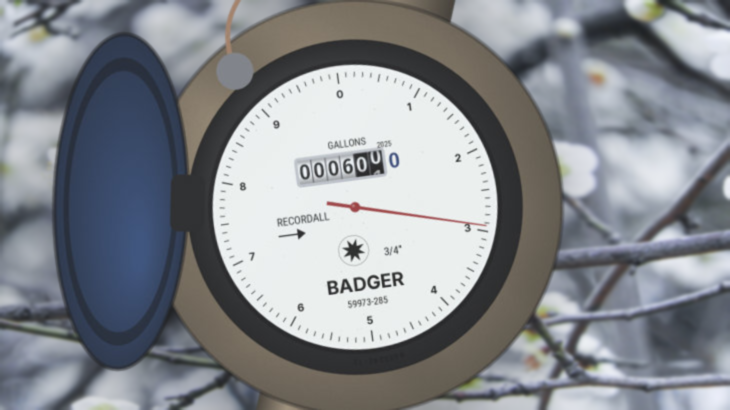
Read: 6002.9 (gal)
